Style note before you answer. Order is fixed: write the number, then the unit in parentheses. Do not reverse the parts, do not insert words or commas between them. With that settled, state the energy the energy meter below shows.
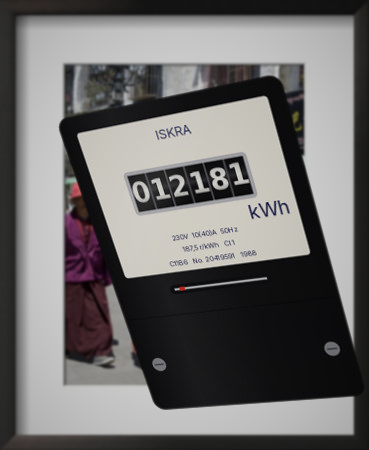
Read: 12181 (kWh)
